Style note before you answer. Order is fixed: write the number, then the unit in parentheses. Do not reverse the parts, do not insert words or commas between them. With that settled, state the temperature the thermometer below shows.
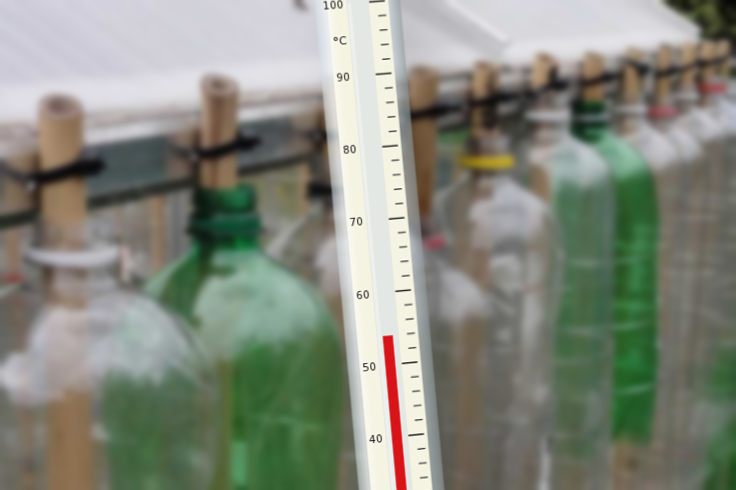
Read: 54 (°C)
